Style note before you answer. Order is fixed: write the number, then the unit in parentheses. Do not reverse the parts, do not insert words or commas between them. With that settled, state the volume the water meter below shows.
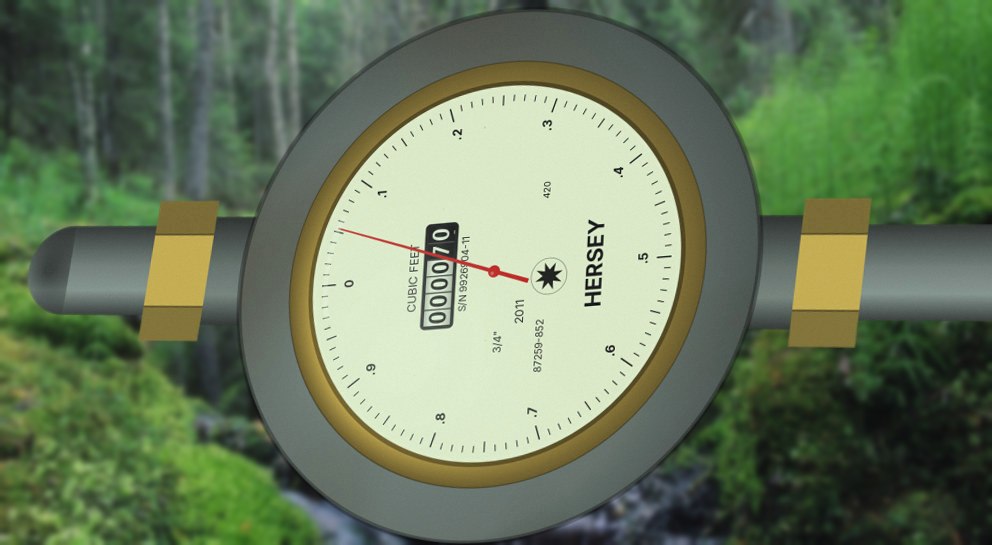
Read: 70.05 (ft³)
